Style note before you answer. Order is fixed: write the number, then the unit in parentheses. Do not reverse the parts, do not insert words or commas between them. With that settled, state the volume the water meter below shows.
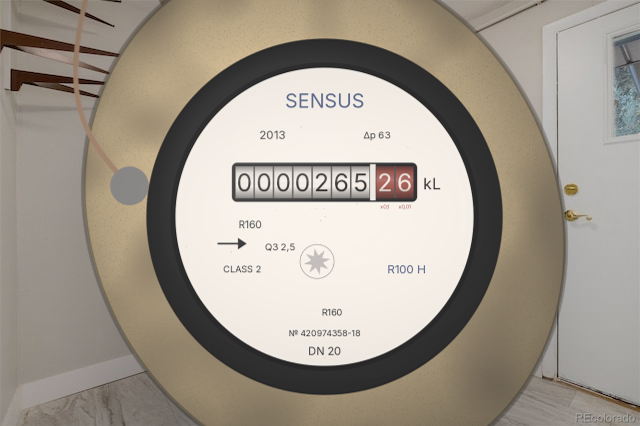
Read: 265.26 (kL)
